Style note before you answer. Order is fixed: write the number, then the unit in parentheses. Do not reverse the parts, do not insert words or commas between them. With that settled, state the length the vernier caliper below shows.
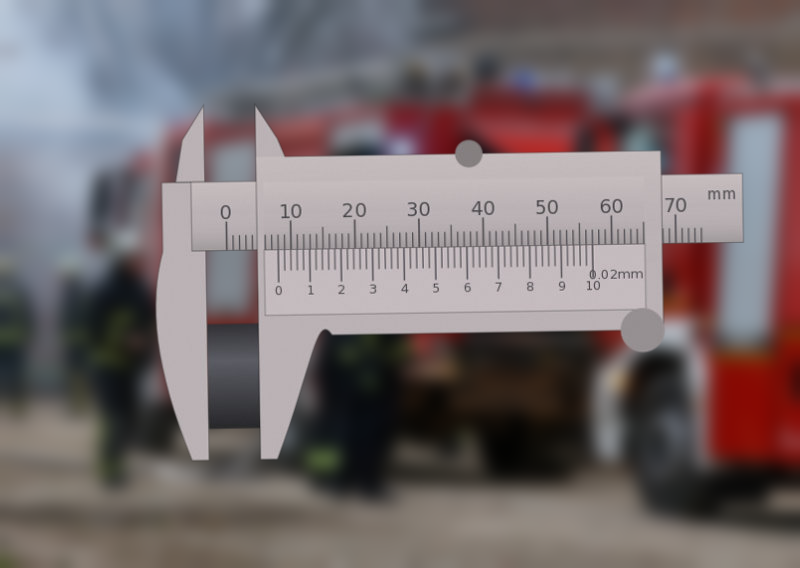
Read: 8.0 (mm)
